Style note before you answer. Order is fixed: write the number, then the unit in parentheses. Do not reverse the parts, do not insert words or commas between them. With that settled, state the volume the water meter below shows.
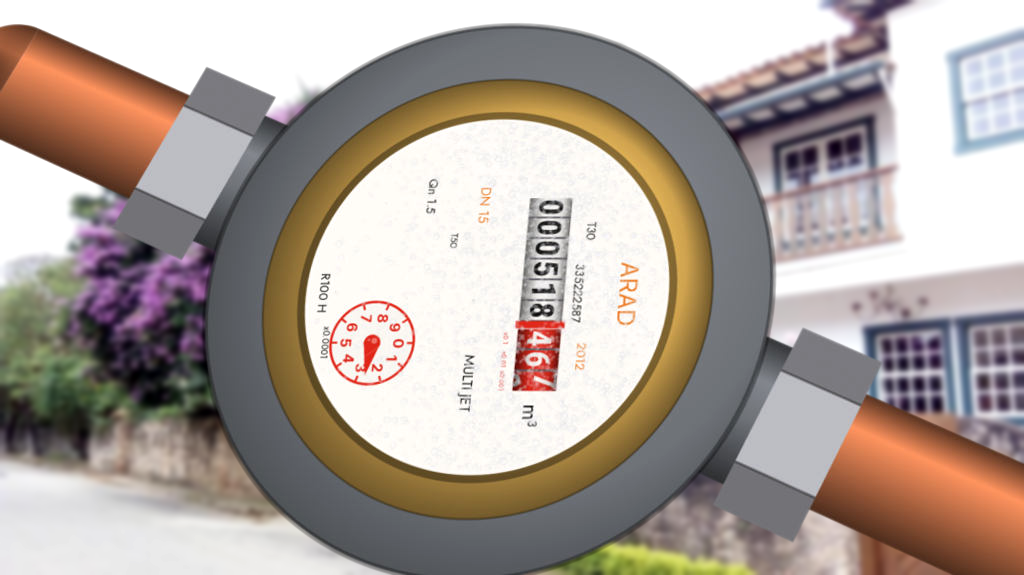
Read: 518.4672 (m³)
